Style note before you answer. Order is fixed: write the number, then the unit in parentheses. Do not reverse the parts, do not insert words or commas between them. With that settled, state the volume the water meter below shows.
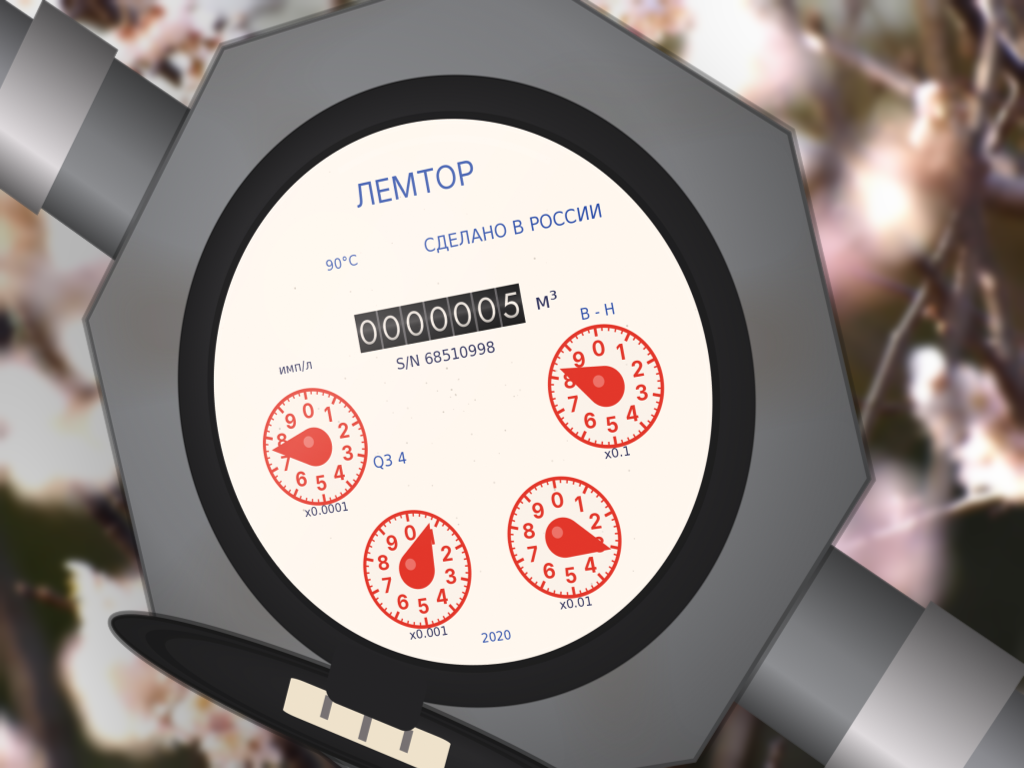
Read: 5.8307 (m³)
